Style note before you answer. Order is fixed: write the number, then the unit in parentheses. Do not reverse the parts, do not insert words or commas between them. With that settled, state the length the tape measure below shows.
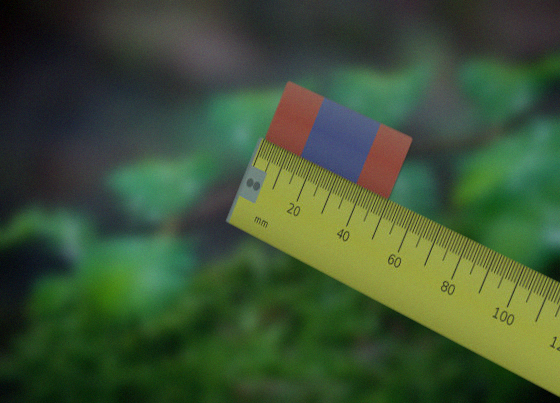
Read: 50 (mm)
